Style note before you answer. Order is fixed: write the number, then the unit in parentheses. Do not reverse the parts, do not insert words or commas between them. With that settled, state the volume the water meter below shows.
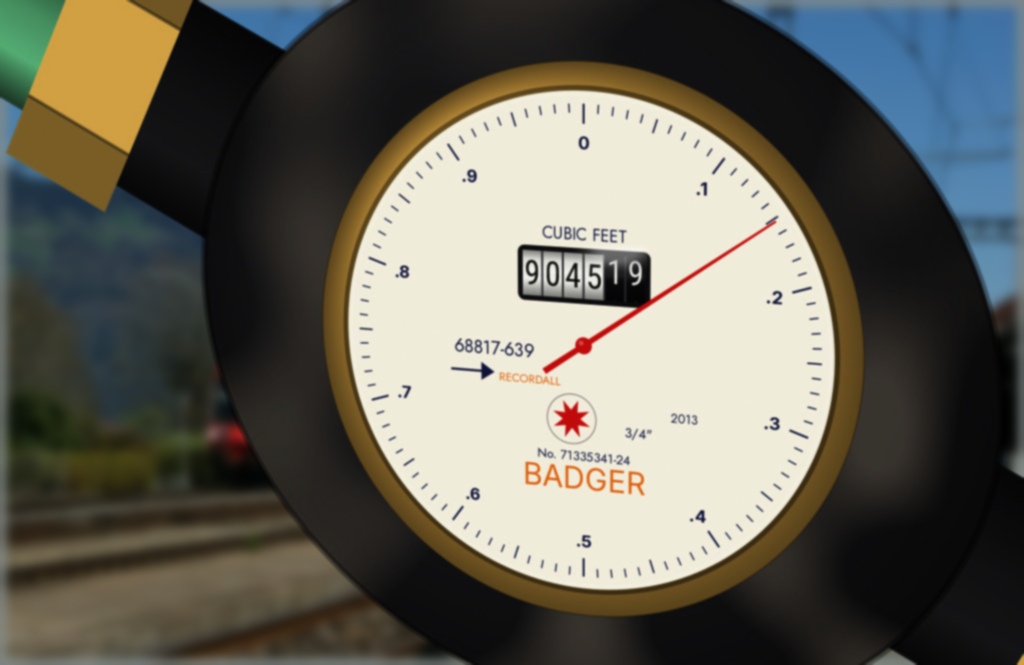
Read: 904519.15 (ft³)
